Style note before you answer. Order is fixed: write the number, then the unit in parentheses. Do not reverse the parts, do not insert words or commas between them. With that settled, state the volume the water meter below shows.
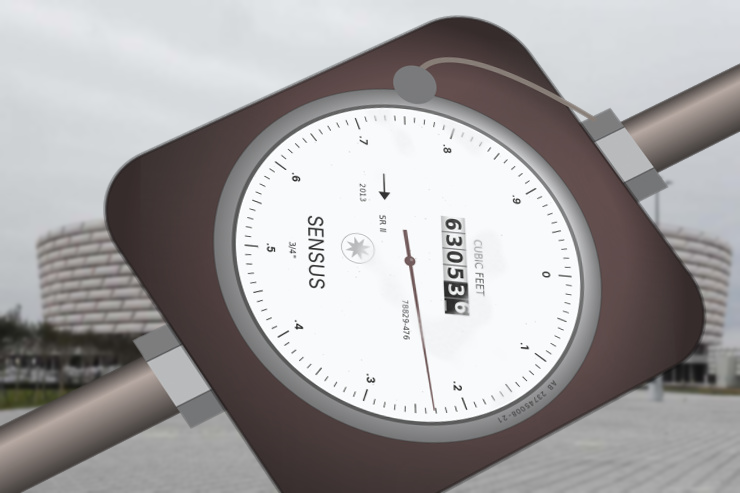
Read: 630536.23 (ft³)
